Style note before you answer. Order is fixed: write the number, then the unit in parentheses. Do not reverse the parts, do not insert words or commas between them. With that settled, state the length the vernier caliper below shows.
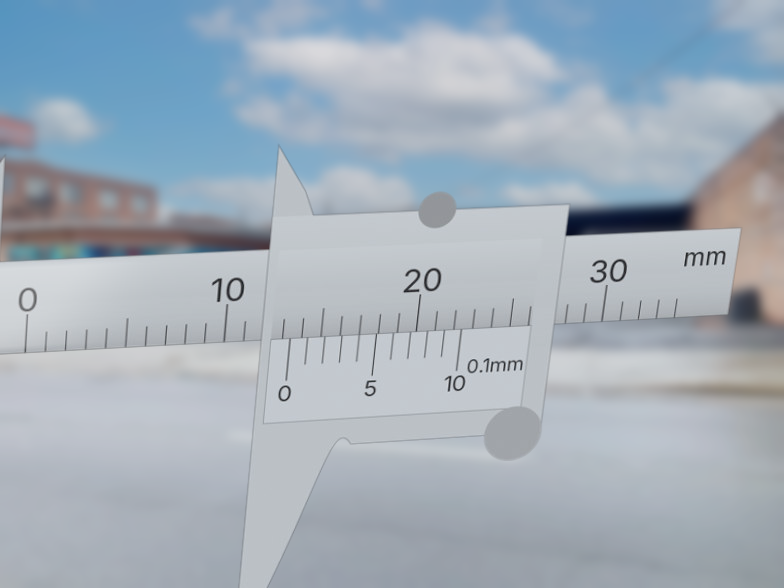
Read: 13.4 (mm)
